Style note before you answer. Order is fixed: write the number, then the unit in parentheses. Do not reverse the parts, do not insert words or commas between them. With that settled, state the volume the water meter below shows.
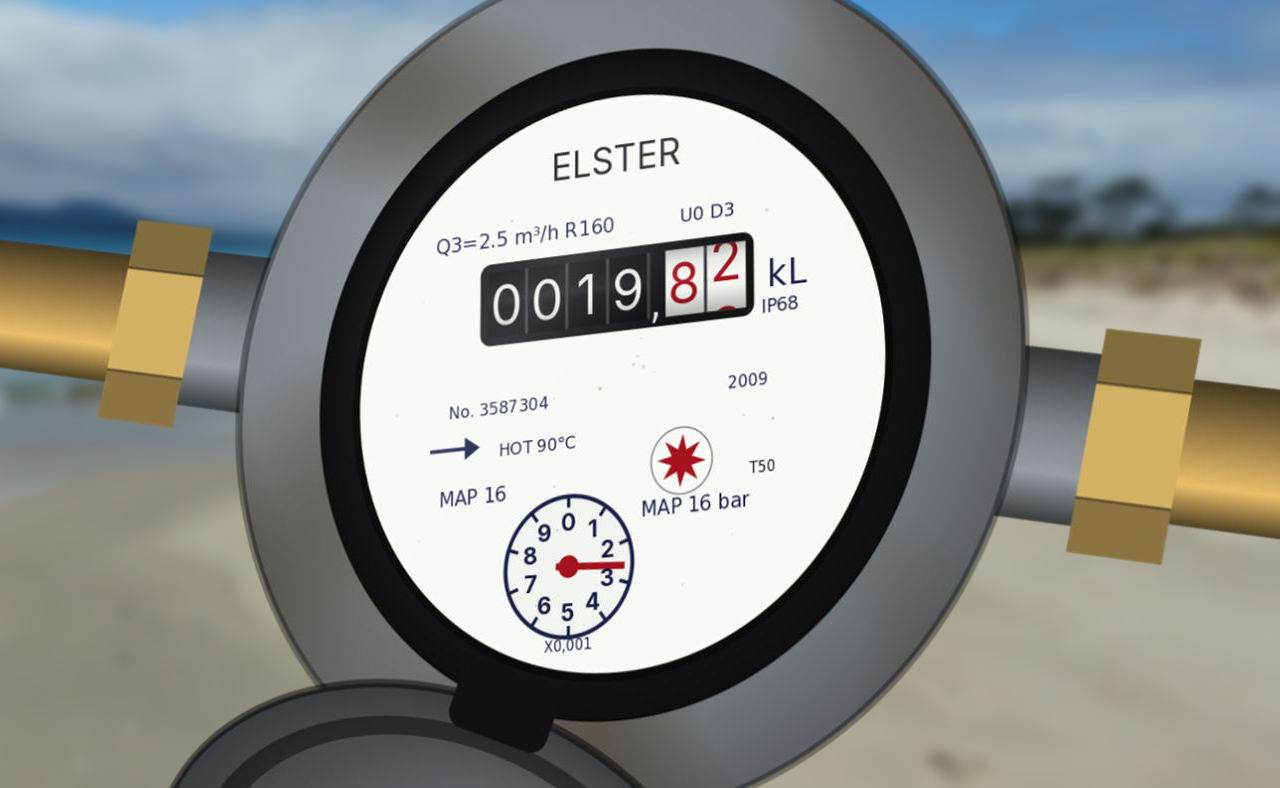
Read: 19.822 (kL)
